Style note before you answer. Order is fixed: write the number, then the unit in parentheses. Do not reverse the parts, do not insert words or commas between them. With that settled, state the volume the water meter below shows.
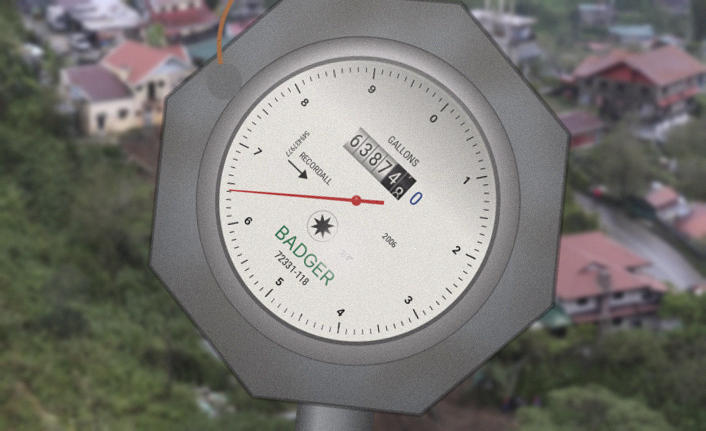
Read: 6387476.4 (gal)
